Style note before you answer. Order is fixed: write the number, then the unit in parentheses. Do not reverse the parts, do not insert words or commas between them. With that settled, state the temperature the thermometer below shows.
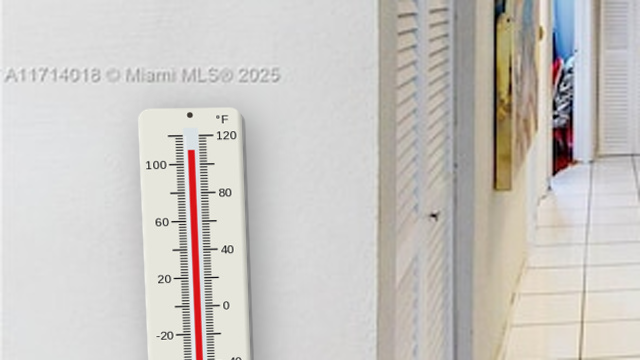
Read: 110 (°F)
